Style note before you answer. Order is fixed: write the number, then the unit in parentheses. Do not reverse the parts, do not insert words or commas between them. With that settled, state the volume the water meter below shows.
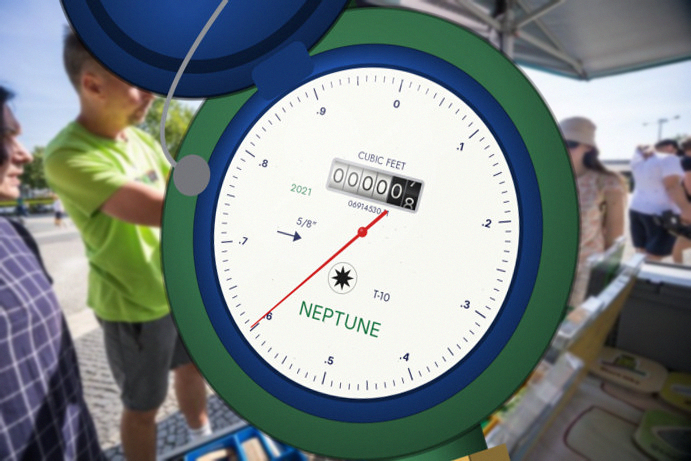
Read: 7.60 (ft³)
